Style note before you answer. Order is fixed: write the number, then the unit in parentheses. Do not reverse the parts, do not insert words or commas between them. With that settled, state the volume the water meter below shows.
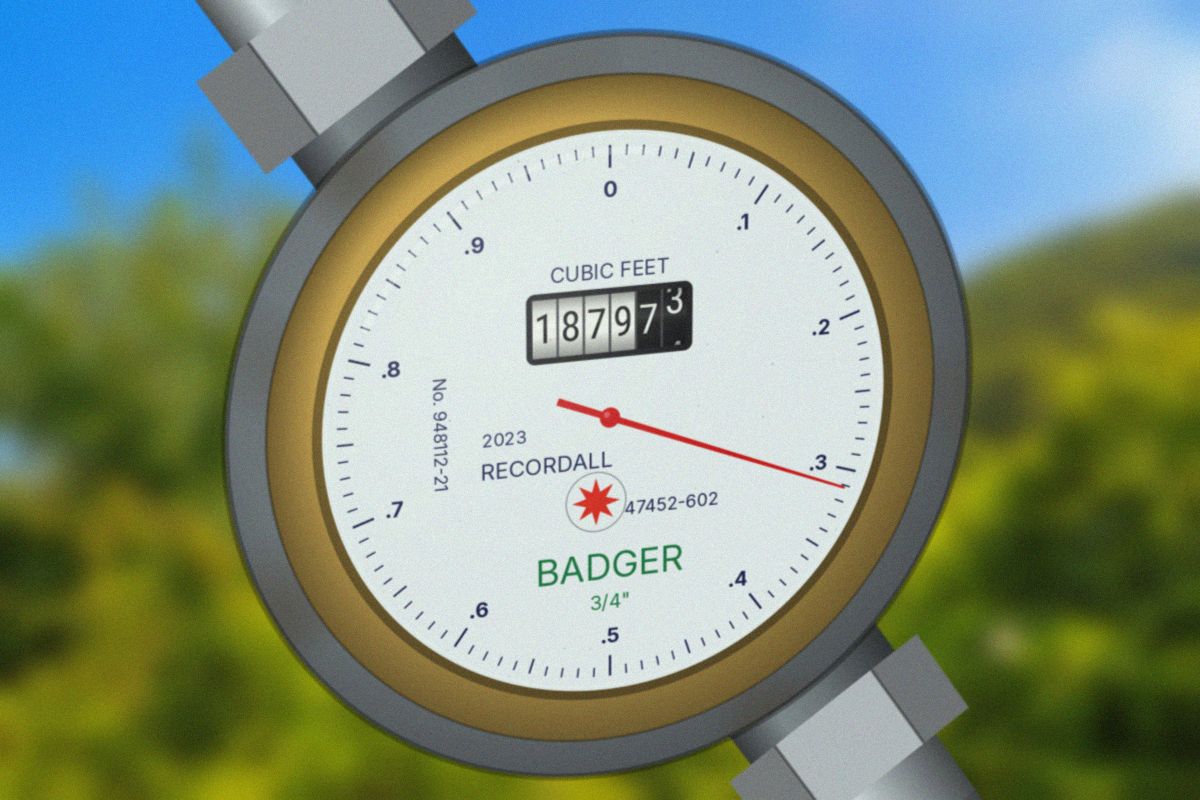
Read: 187973.31 (ft³)
